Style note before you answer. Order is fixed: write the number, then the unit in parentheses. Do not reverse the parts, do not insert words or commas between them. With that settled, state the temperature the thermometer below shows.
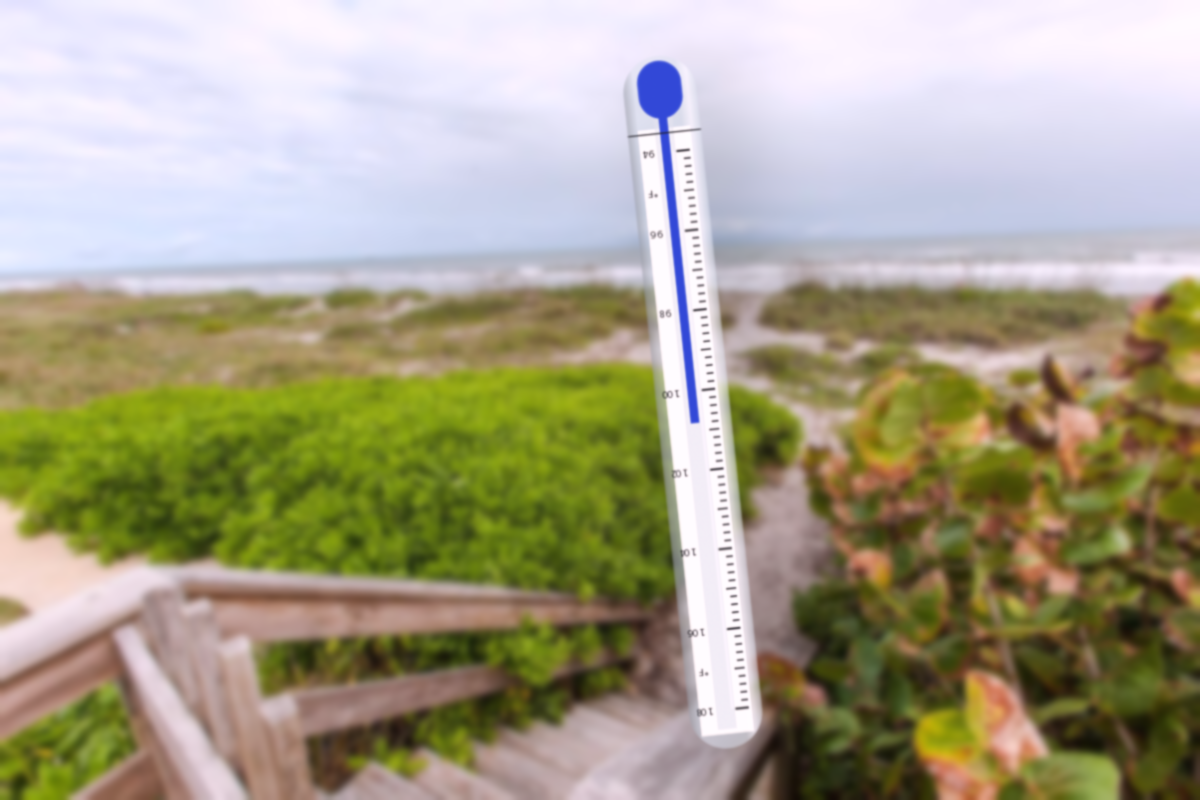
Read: 100.8 (°F)
